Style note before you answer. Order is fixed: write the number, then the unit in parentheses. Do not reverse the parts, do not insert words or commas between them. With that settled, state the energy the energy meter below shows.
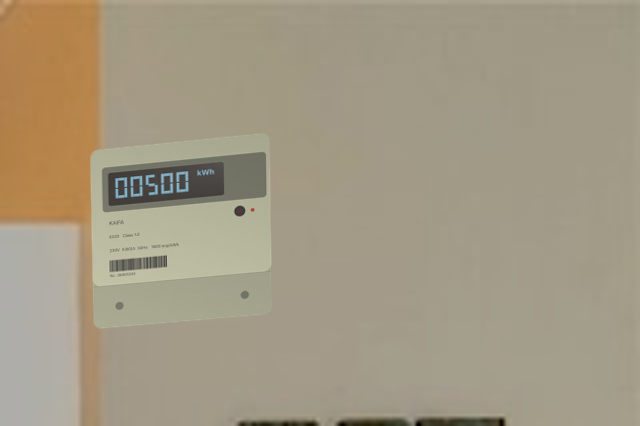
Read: 500 (kWh)
